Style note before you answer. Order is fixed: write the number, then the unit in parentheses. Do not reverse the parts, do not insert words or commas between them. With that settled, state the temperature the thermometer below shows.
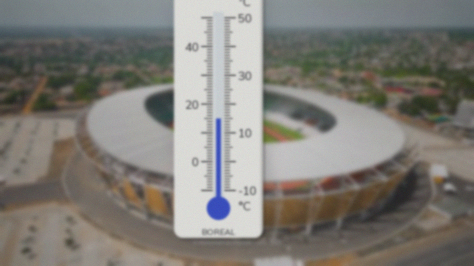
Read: 15 (°C)
